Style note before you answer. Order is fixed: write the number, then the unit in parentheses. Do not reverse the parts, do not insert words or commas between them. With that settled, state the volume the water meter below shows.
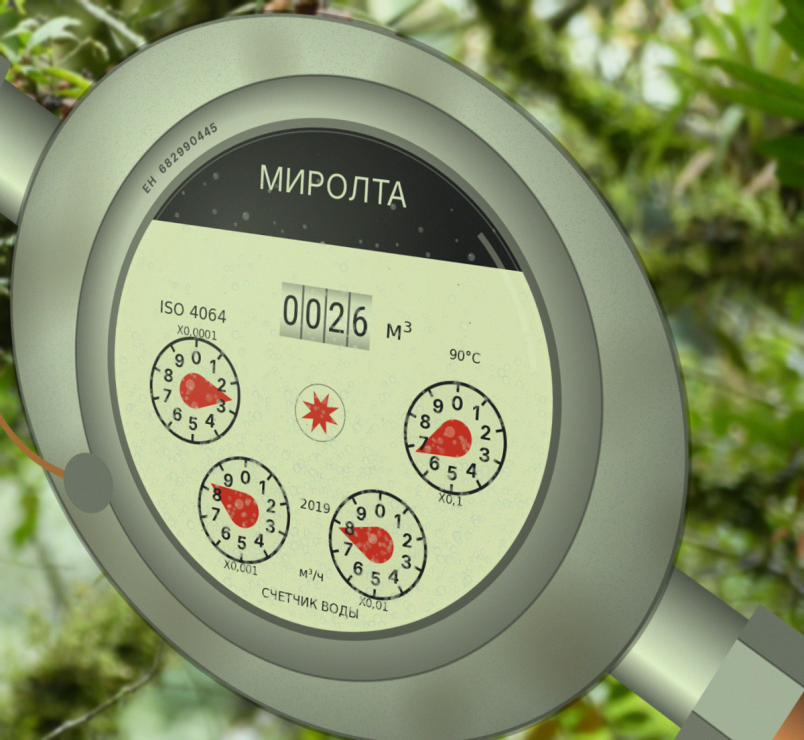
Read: 26.6782 (m³)
